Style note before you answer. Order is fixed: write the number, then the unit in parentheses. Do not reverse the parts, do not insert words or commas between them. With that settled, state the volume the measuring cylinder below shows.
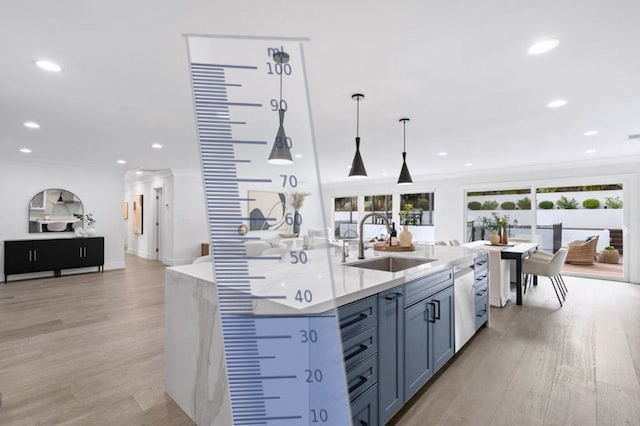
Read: 35 (mL)
